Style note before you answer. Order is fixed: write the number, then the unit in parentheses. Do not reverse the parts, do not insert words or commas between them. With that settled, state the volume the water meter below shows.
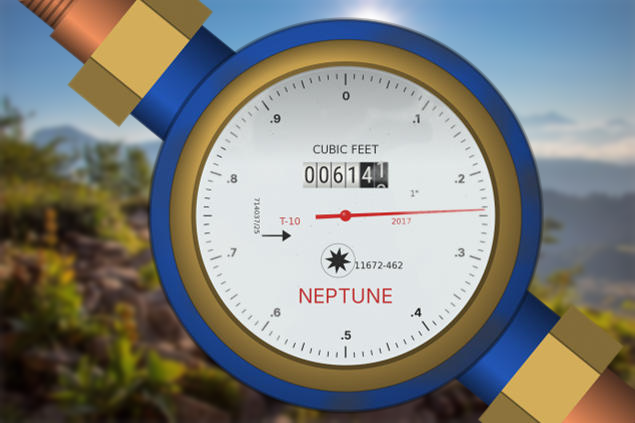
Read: 6141.24 (ft³)
